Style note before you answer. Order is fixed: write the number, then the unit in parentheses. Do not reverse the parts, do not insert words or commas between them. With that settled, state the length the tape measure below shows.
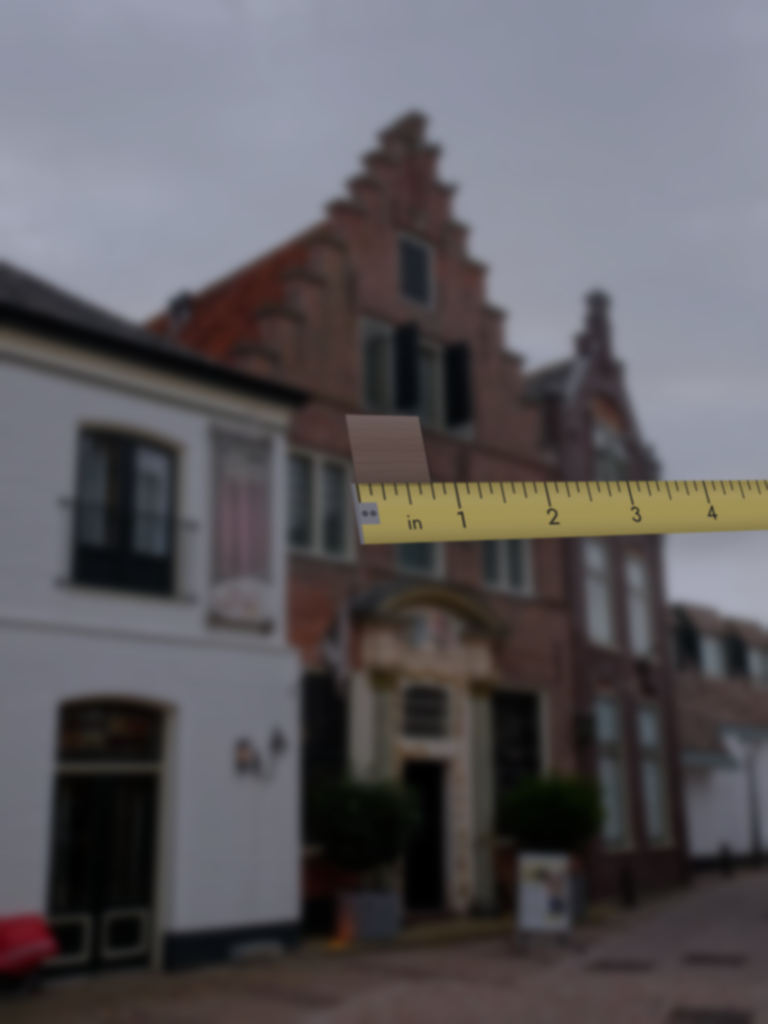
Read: 0.75 (in)
